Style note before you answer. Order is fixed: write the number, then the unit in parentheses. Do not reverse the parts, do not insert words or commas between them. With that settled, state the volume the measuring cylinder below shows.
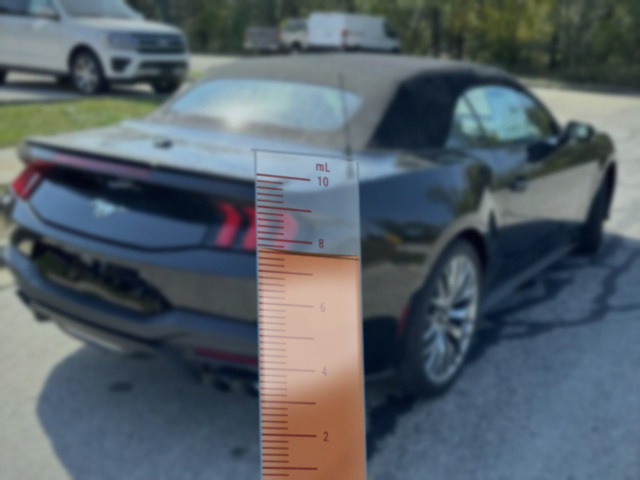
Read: 7.6 (mL)
